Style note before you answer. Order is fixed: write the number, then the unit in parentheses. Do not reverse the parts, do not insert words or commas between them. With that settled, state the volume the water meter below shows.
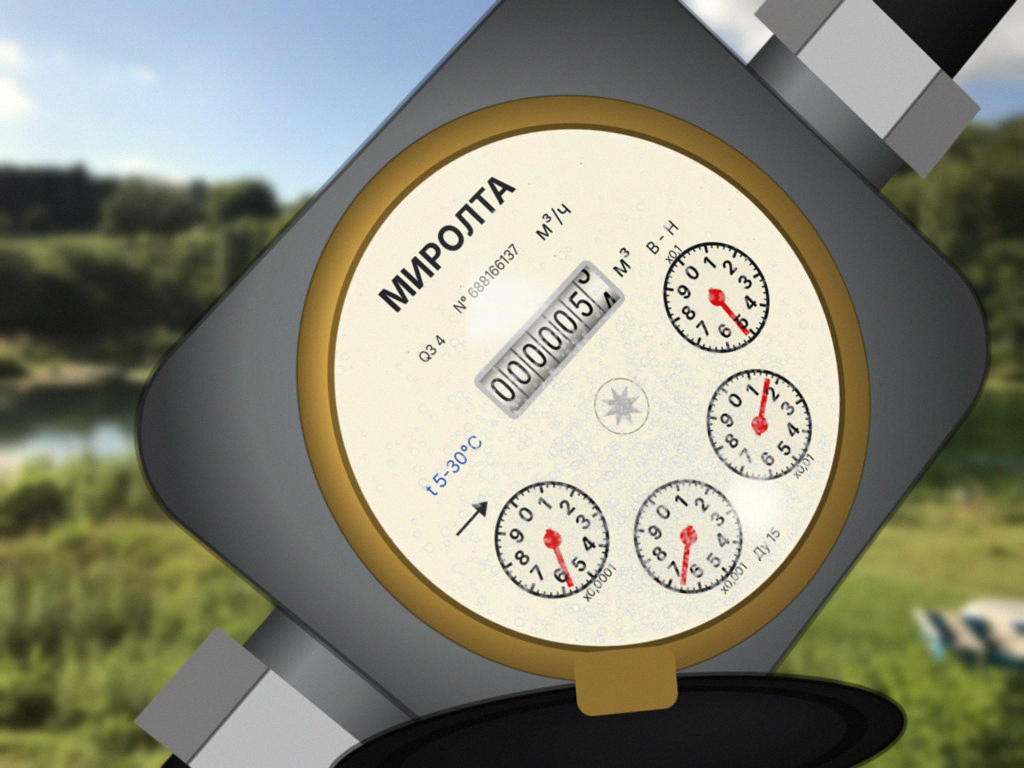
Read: 53.5165 (m³)
